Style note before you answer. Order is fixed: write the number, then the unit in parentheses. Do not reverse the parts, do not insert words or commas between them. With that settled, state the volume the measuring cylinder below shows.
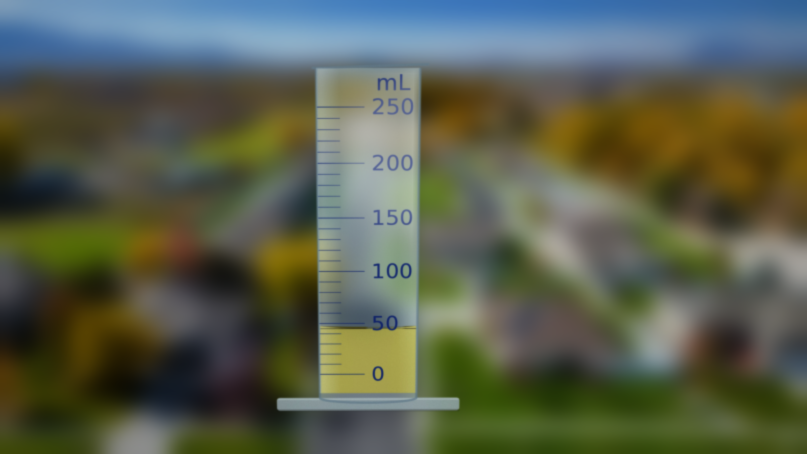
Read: 45 (mL)
